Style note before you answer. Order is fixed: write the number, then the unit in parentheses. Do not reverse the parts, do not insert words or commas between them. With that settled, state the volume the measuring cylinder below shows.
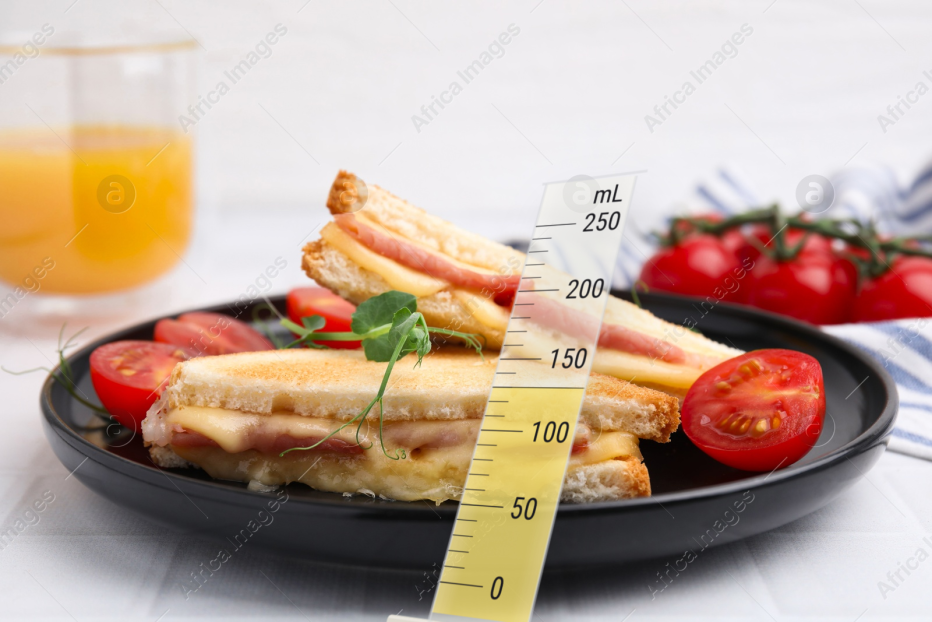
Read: 130 (mL)
